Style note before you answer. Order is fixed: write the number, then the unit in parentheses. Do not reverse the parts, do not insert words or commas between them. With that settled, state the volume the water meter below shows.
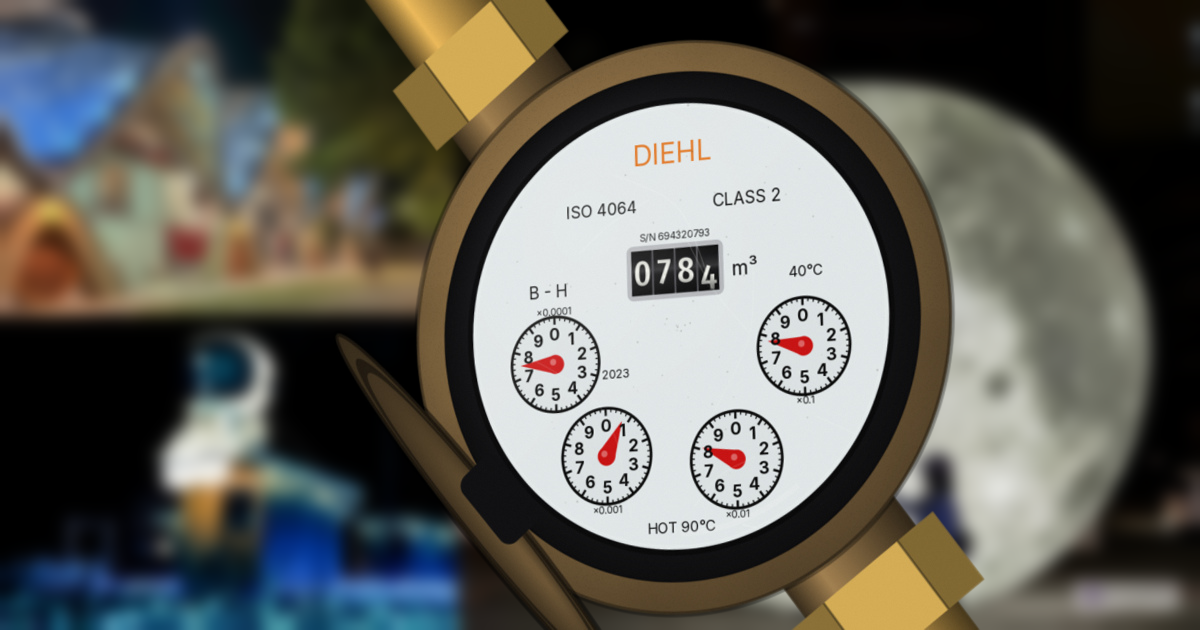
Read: 783.7807 (m³)
